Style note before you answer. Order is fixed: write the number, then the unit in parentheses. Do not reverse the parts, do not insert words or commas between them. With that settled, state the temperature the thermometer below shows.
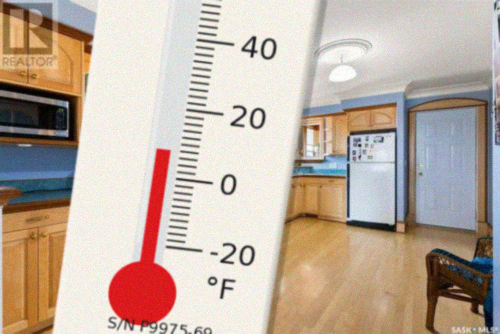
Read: 8 (°F)
